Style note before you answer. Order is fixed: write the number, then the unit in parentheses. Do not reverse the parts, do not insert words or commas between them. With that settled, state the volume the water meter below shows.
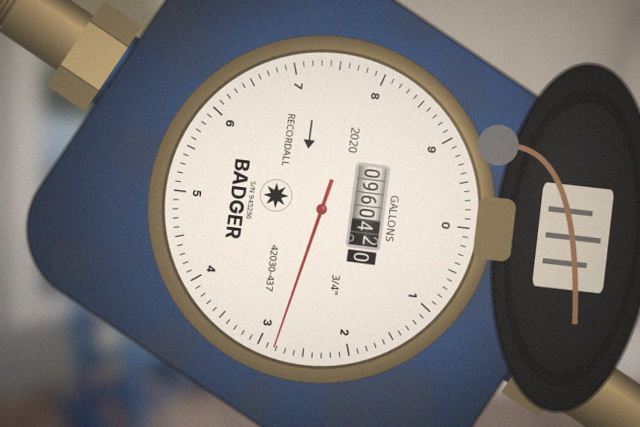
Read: 960422.8 (gal)
